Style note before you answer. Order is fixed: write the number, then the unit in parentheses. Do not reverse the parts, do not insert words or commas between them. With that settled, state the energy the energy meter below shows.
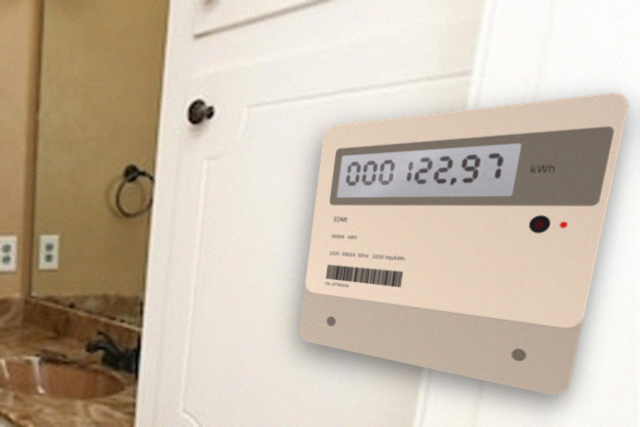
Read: 122.97 (kWh)
